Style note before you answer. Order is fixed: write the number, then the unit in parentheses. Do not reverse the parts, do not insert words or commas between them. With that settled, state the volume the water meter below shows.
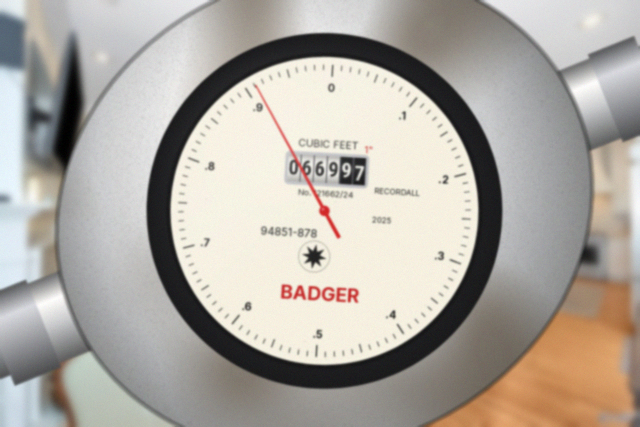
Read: 66996.91 (ft³)
